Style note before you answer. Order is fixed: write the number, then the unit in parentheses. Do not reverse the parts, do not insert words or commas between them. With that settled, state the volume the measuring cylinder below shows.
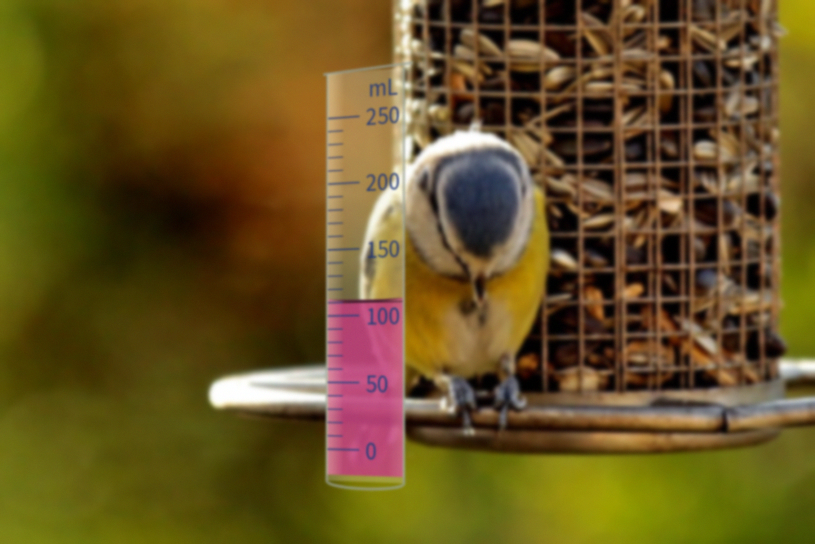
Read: 110 (mL)
